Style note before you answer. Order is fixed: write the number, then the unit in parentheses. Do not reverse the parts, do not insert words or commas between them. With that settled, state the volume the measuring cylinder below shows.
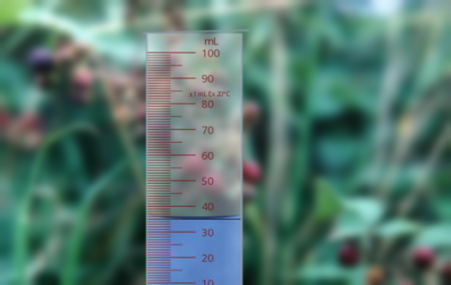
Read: 35 (mL)
